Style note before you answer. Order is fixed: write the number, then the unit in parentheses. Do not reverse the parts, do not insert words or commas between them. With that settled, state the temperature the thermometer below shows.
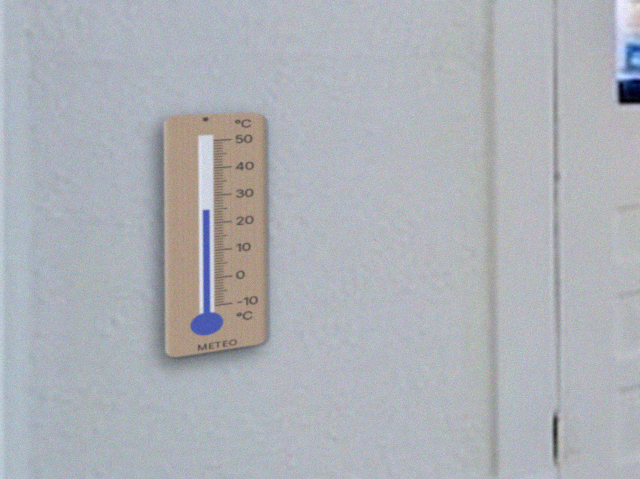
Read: 25 (°C)
